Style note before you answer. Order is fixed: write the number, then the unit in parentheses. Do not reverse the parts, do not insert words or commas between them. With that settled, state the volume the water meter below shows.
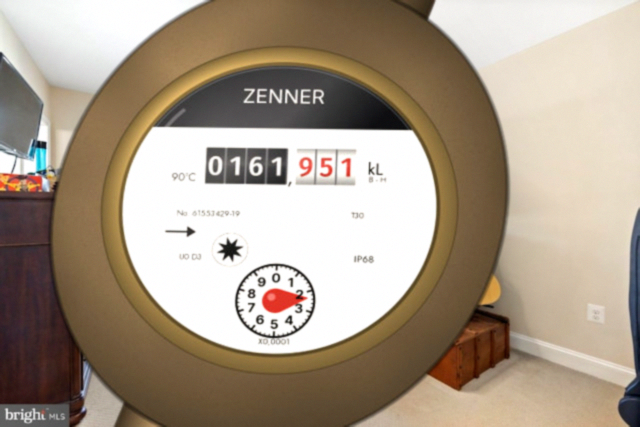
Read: 161.9512 (kL)
